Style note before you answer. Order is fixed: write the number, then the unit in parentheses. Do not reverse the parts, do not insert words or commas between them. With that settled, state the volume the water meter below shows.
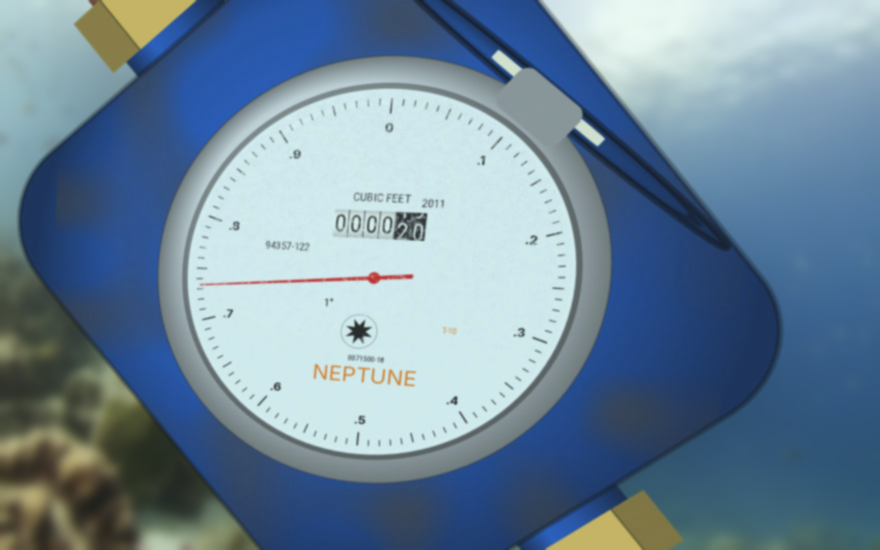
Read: 19.73 (ft³)
